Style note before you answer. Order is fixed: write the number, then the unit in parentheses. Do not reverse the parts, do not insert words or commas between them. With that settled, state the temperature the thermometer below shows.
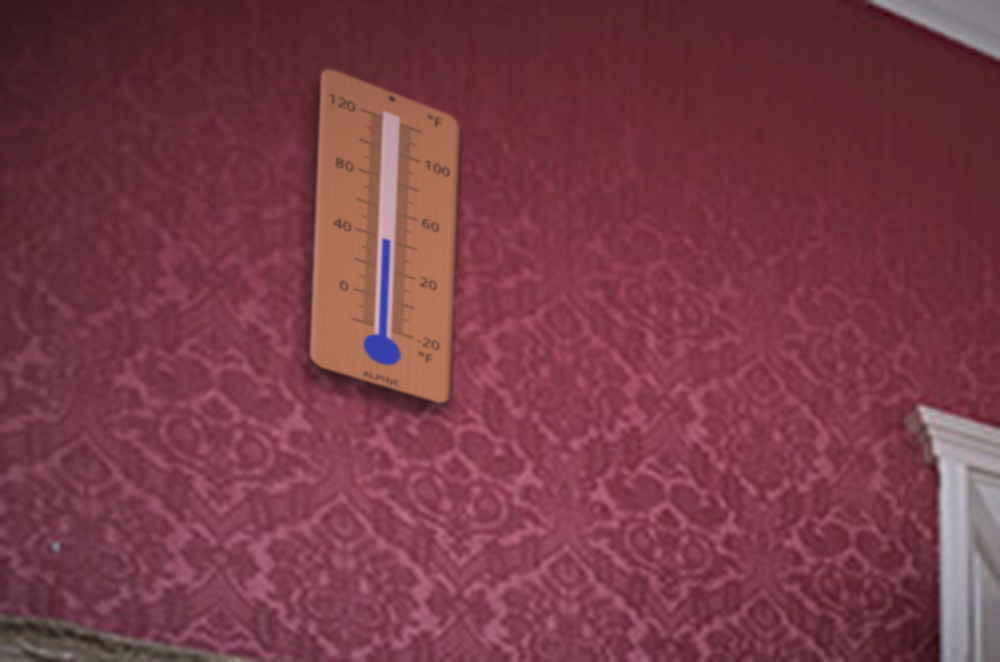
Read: 40 (°F)
